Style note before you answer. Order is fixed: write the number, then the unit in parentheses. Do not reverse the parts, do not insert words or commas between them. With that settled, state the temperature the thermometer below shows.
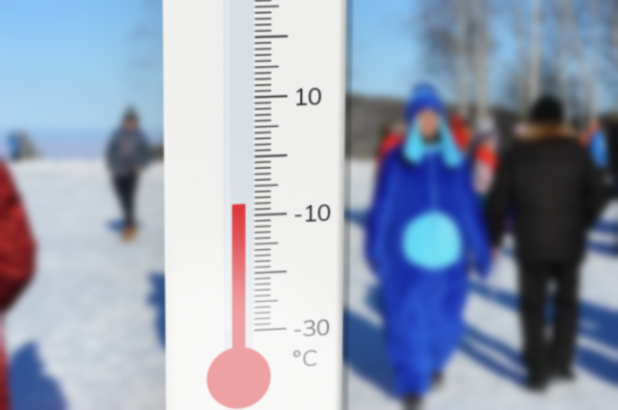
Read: -8 (°C)
